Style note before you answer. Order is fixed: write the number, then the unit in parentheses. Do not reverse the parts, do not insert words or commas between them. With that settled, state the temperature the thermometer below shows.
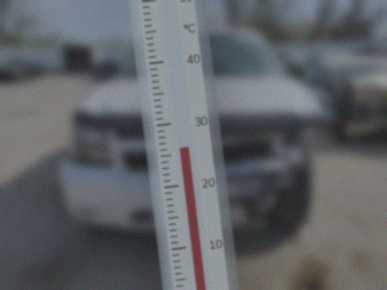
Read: 26 (°C)
